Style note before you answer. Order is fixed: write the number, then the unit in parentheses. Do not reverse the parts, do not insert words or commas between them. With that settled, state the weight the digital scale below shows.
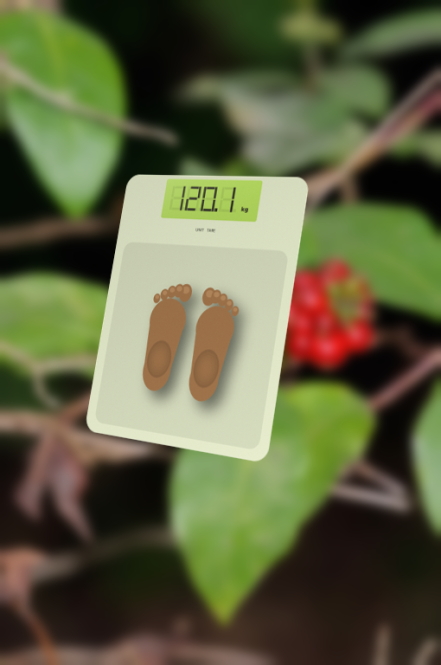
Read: 120.1 (kg)
